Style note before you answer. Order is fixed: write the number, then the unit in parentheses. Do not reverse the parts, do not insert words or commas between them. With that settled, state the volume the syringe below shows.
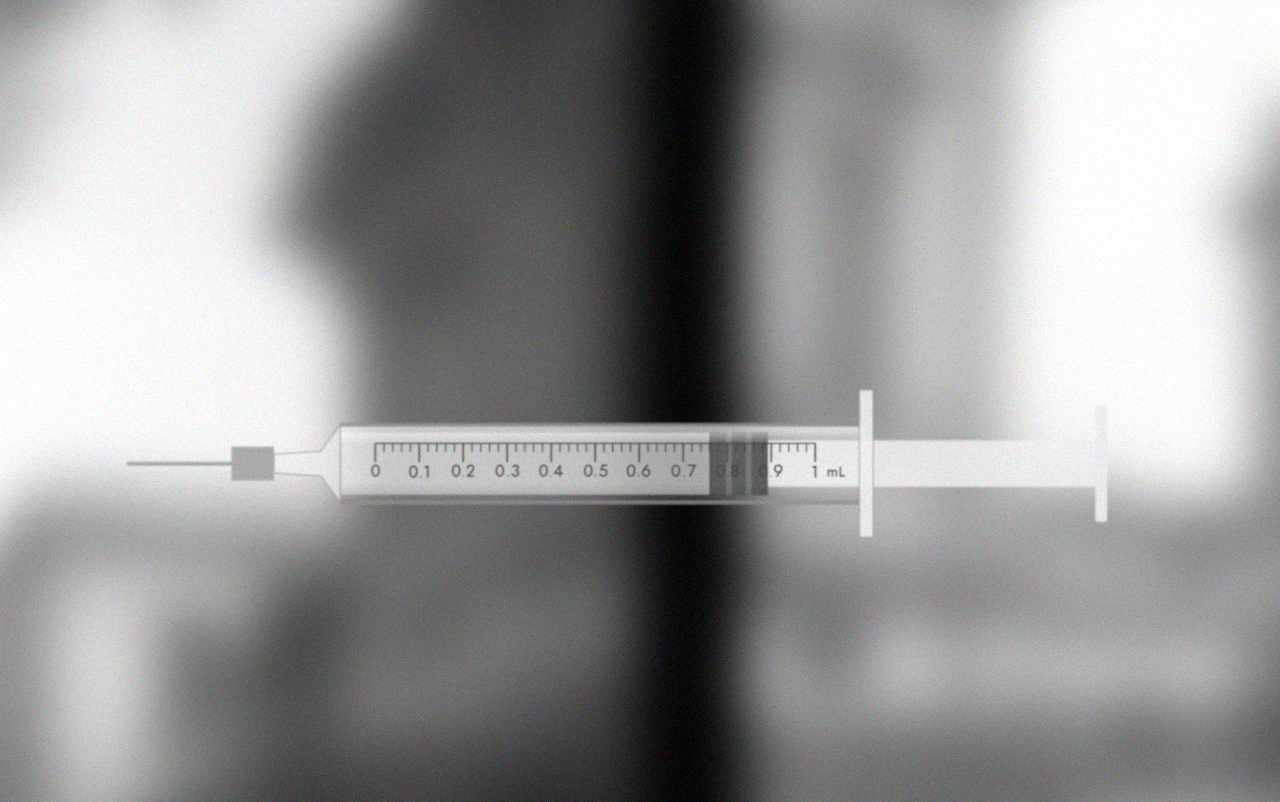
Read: 0.76 (mL)
